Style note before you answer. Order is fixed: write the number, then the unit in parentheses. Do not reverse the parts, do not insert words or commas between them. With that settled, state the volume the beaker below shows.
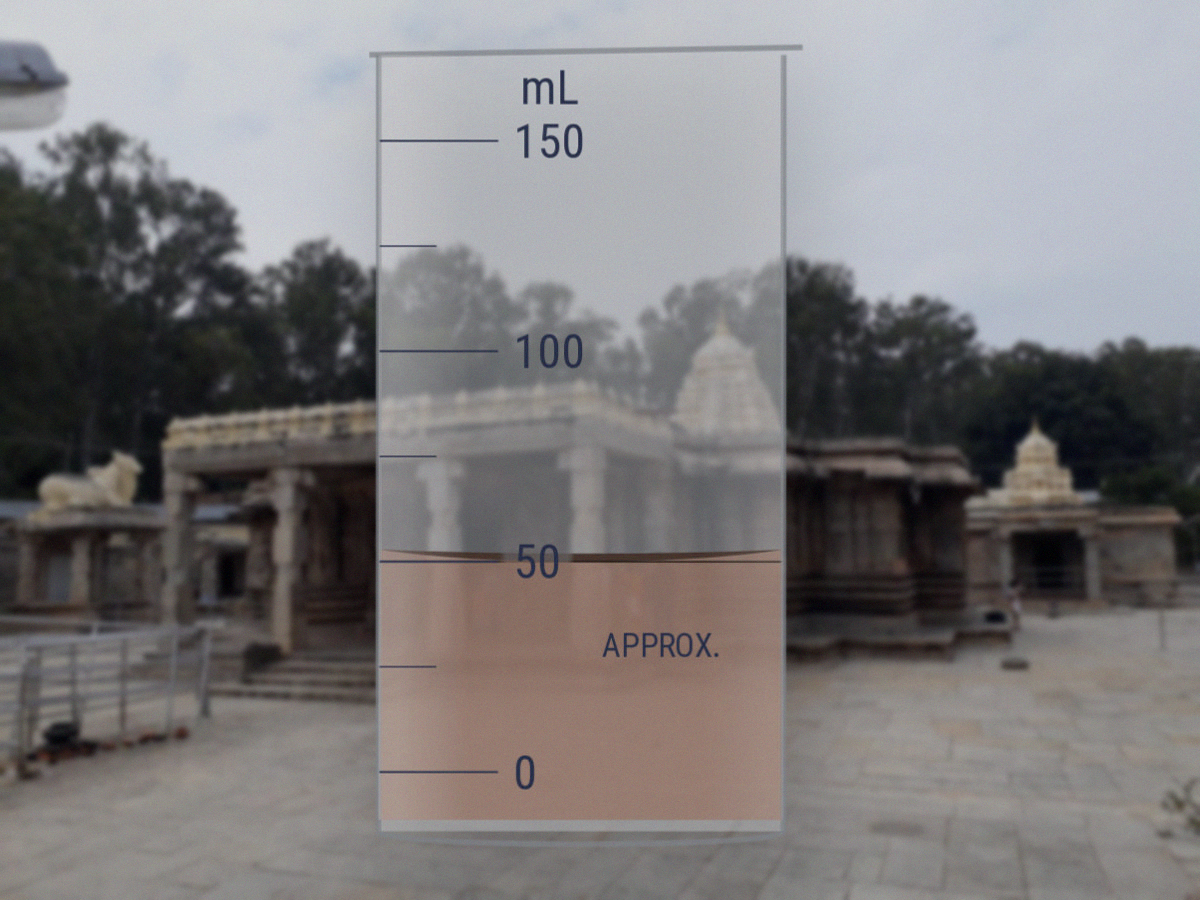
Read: 50 (mL)
